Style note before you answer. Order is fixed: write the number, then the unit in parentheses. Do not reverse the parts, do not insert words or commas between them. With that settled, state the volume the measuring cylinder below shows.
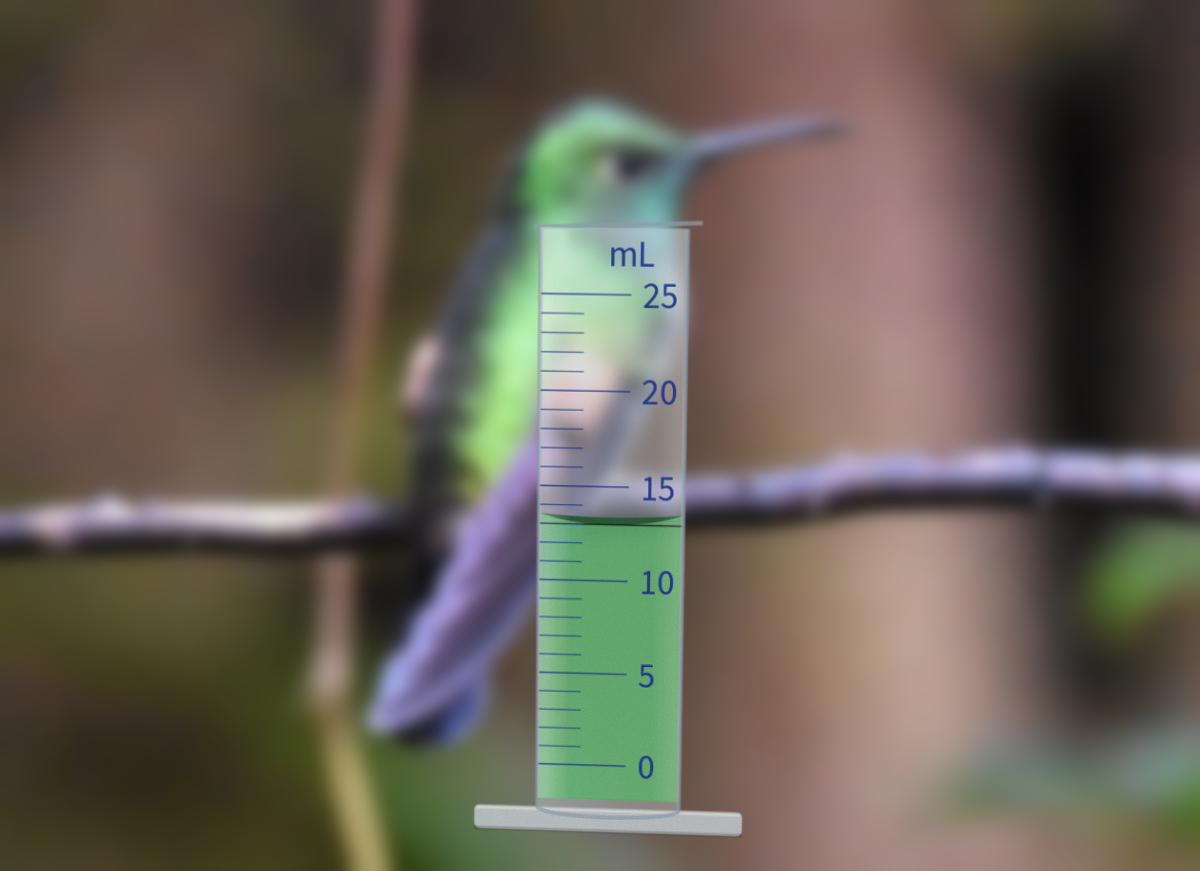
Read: 13 (mL)
